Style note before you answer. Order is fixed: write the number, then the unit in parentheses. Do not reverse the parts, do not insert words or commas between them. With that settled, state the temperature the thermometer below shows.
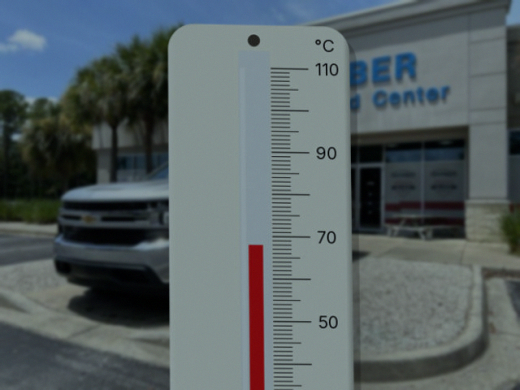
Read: 68 (°C)
